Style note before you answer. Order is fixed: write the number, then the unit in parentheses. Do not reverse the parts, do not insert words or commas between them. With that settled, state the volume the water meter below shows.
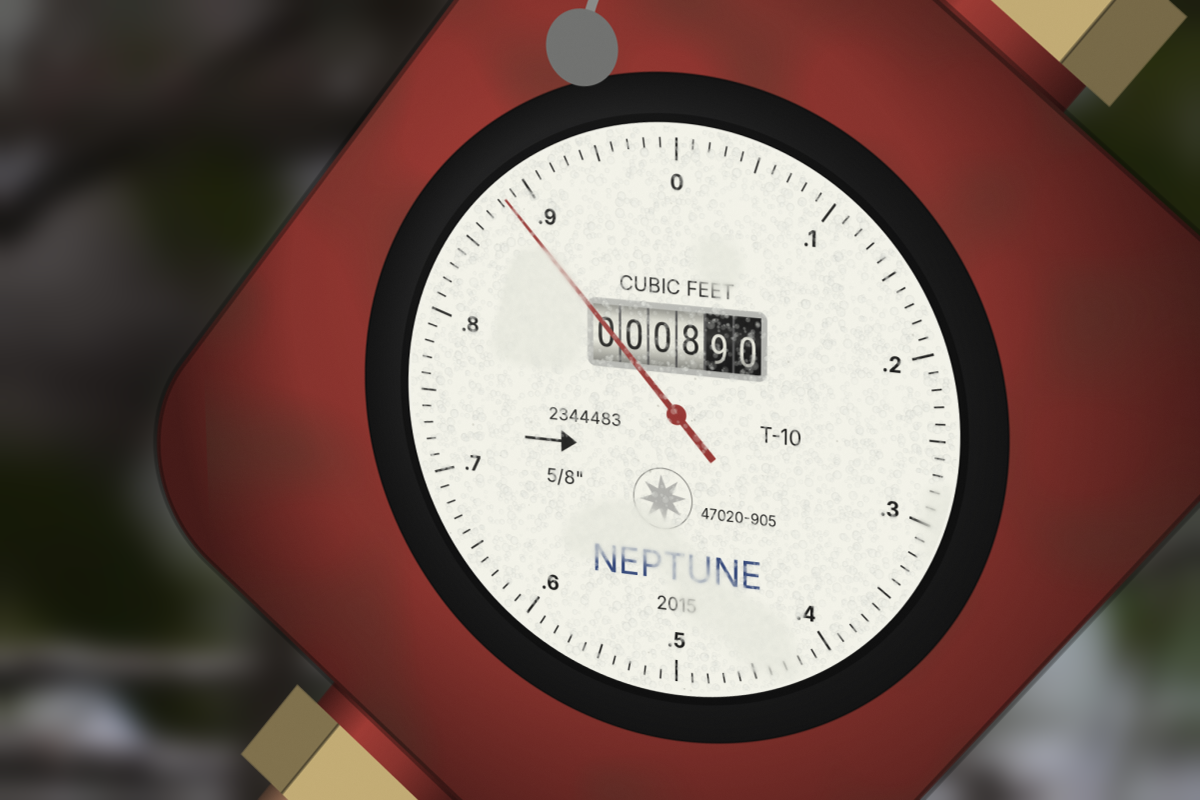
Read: 889.88 (ft³)
